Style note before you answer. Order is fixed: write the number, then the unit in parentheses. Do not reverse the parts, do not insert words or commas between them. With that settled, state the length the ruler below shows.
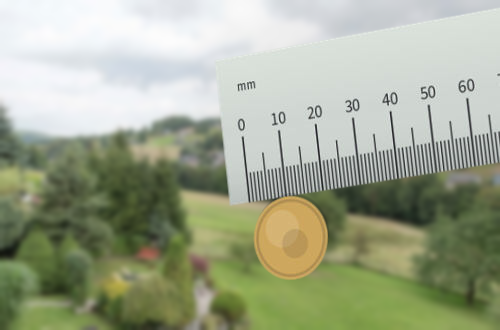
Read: 20 (mm)
